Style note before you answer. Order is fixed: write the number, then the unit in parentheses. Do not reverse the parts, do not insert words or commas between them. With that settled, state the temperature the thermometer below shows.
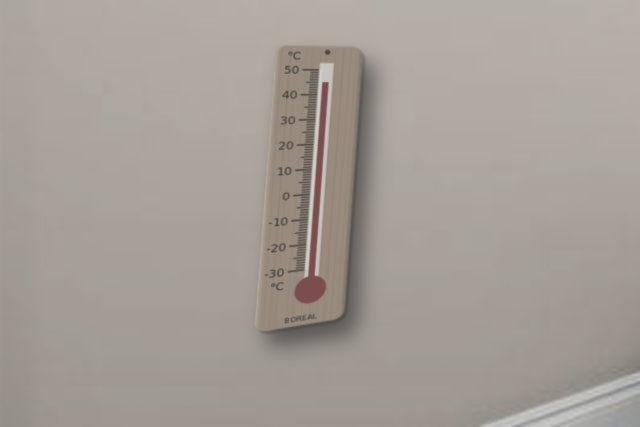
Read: 45 (°C)
